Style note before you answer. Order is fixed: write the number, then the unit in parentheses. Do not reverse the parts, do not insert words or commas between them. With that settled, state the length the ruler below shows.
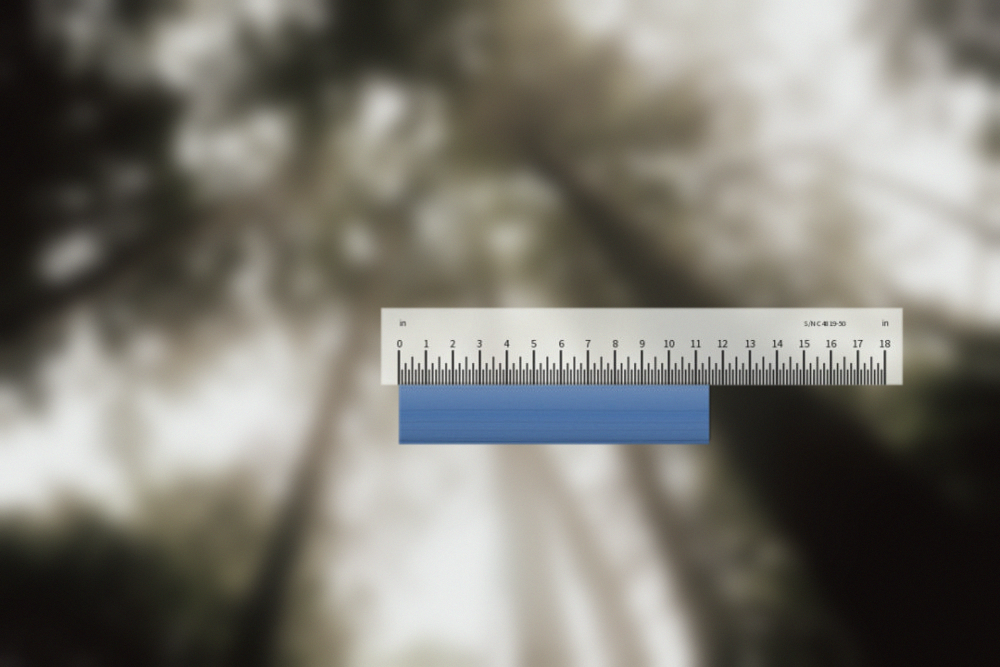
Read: 11.5 (in)
